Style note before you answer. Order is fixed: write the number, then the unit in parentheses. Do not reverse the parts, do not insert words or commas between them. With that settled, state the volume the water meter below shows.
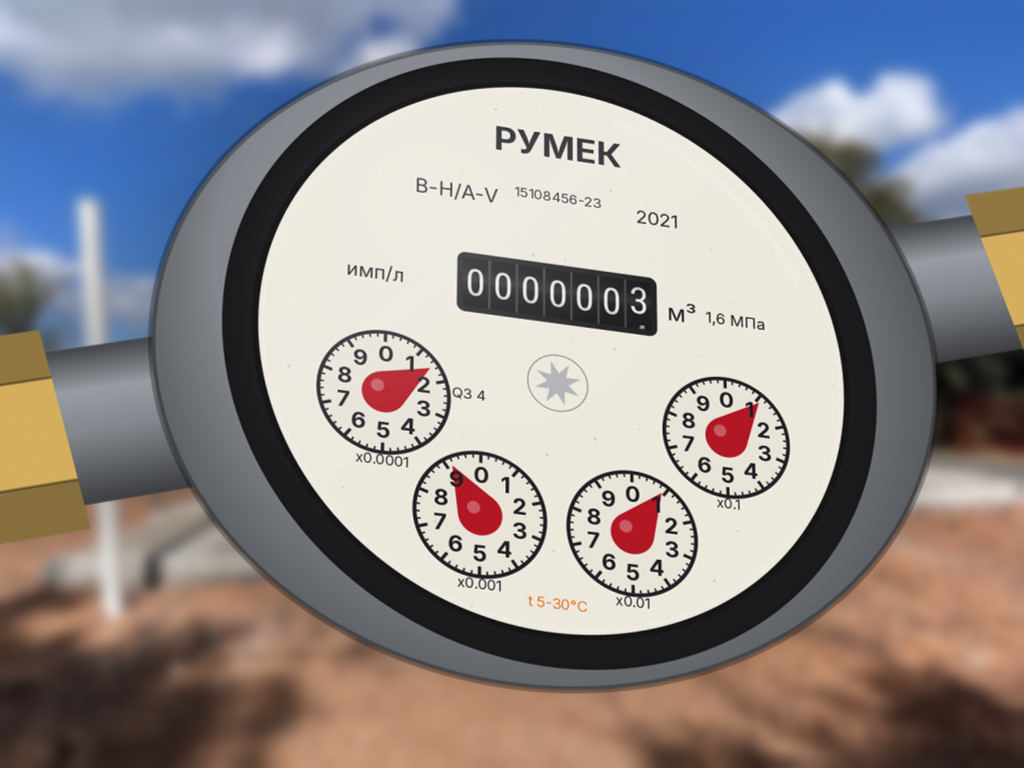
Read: 3.1091 (m³)
